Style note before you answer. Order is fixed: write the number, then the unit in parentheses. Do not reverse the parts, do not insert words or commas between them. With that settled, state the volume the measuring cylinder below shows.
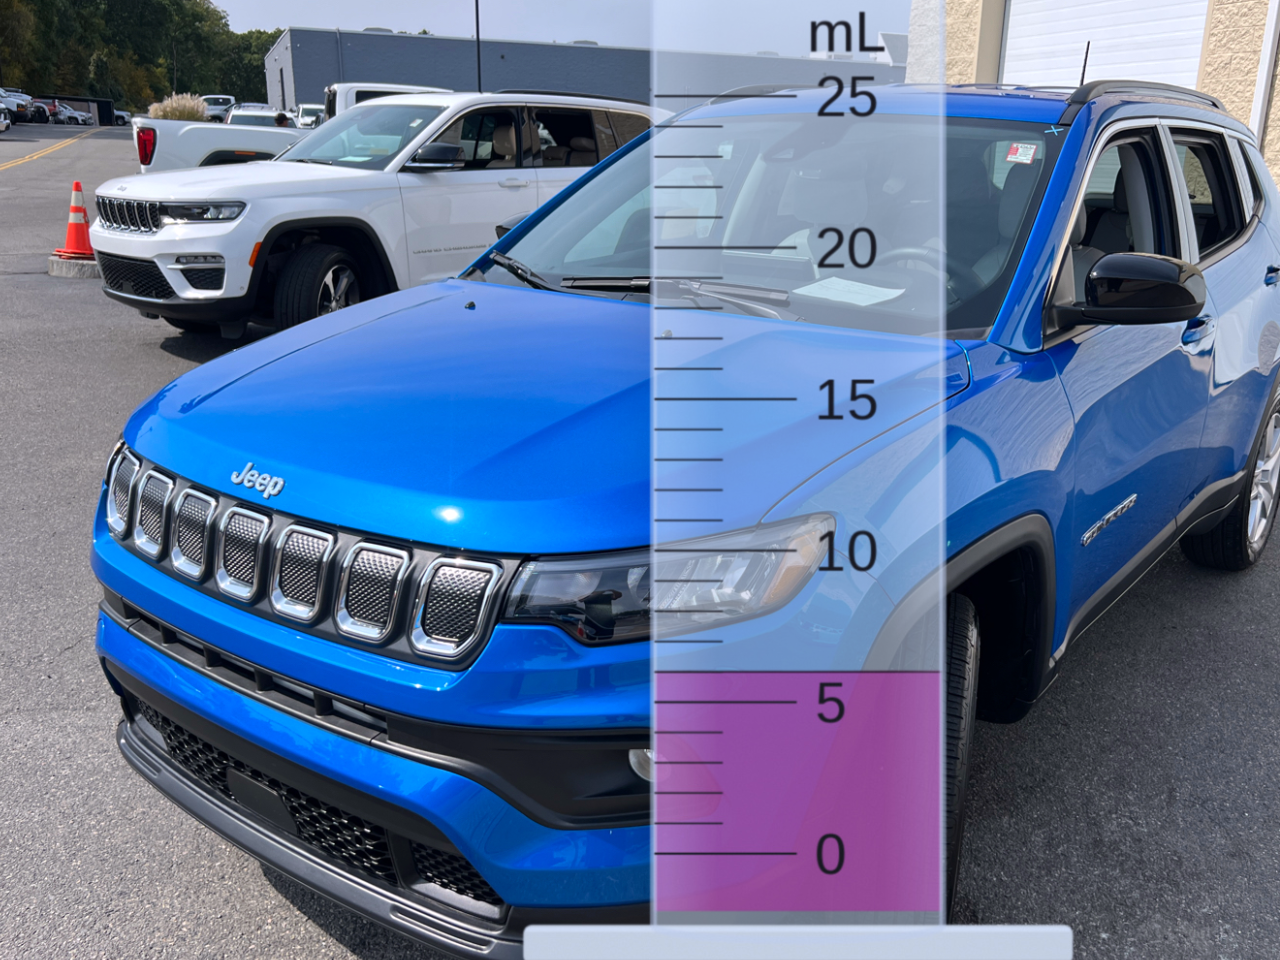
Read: 6 (mL)
